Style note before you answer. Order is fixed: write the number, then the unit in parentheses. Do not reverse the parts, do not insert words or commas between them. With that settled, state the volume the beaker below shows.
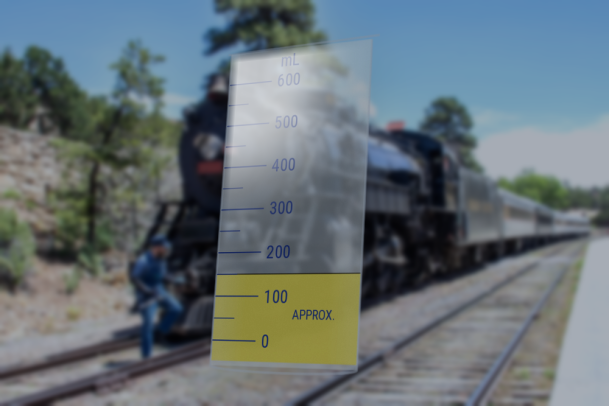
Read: 150 (mL)
